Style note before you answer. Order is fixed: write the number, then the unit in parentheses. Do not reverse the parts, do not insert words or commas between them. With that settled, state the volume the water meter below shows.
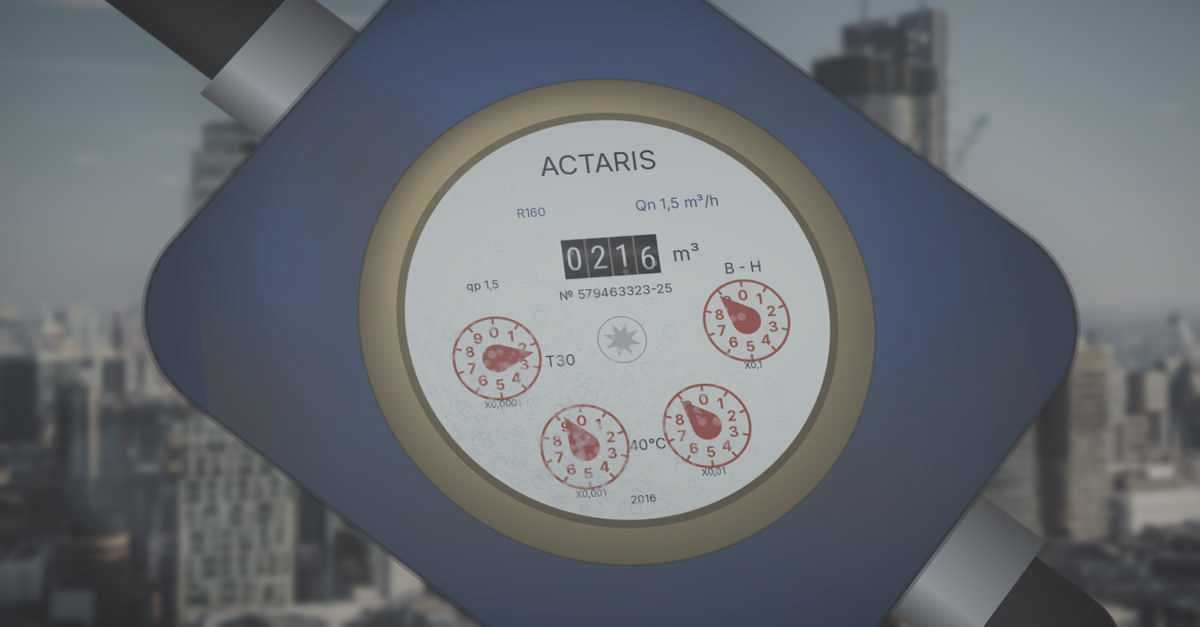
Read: 215.8892 (m³)
